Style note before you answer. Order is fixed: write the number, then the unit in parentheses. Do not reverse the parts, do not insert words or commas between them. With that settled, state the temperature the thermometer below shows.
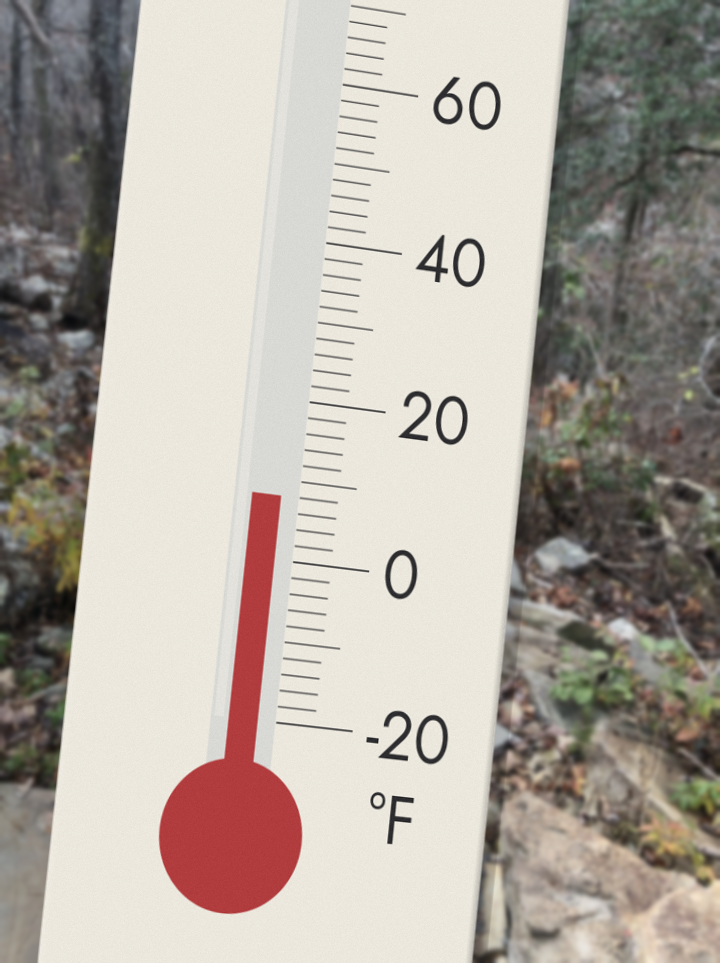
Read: 8 (°F)
